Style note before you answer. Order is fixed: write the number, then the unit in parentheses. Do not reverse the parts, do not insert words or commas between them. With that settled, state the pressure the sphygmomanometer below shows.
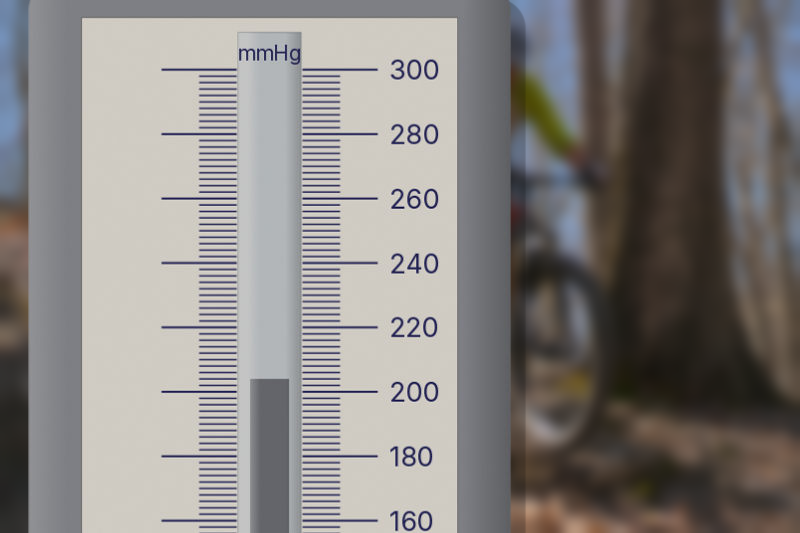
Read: 204 (mmHg)
